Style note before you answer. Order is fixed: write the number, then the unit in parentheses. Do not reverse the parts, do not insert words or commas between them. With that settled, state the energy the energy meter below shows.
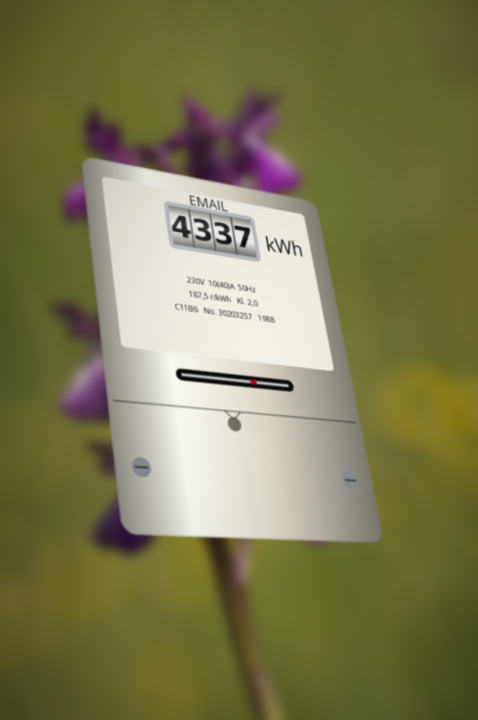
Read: 4337 (kWh)
